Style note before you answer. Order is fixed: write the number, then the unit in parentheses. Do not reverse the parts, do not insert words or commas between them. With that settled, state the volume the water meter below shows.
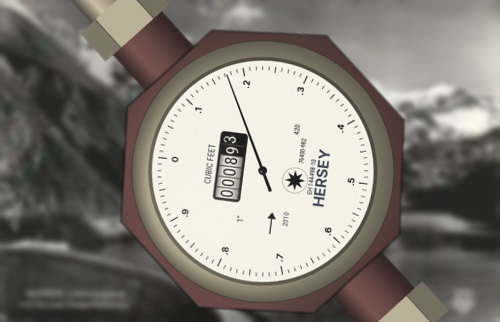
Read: 893.17 (ft³)
